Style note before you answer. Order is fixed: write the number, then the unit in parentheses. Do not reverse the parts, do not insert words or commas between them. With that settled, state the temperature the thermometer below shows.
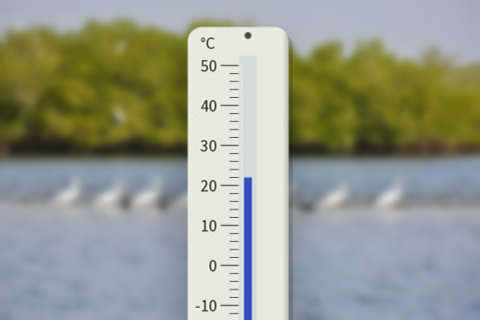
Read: 22 (°C)
